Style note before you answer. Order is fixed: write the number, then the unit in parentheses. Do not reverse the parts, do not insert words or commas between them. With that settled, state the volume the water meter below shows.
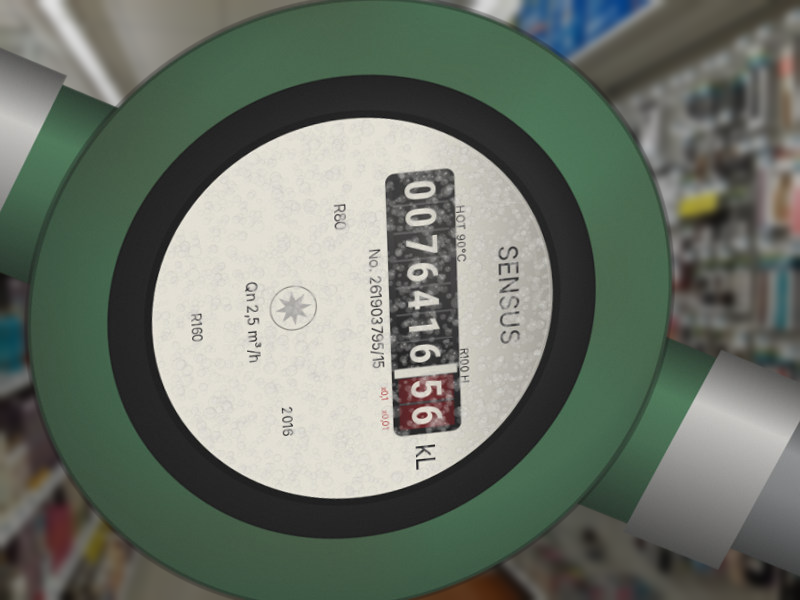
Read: 76416.56 (kL)
